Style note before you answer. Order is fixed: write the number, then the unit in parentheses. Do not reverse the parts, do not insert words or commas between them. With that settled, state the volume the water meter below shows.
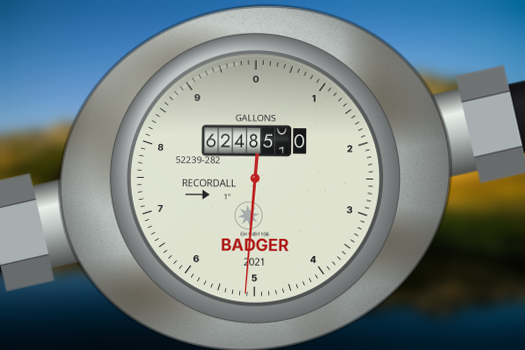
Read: 6248505.1 (gal)
